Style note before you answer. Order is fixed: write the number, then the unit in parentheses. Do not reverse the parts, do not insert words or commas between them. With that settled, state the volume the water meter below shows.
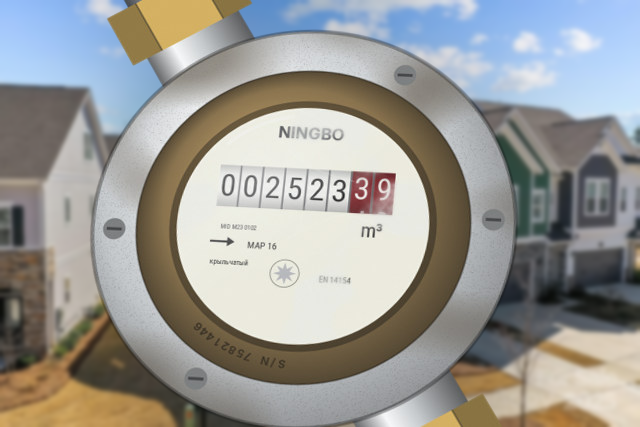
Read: 2523.39 (m³)
